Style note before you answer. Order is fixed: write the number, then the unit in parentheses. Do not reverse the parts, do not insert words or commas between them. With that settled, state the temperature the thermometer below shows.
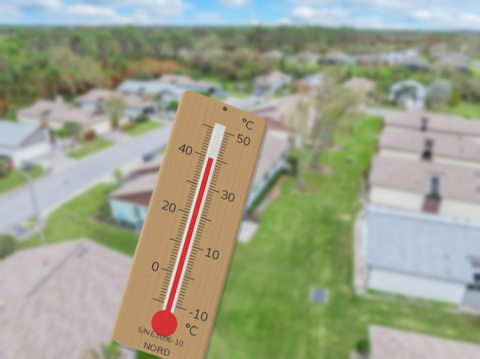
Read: 40 (°C)
